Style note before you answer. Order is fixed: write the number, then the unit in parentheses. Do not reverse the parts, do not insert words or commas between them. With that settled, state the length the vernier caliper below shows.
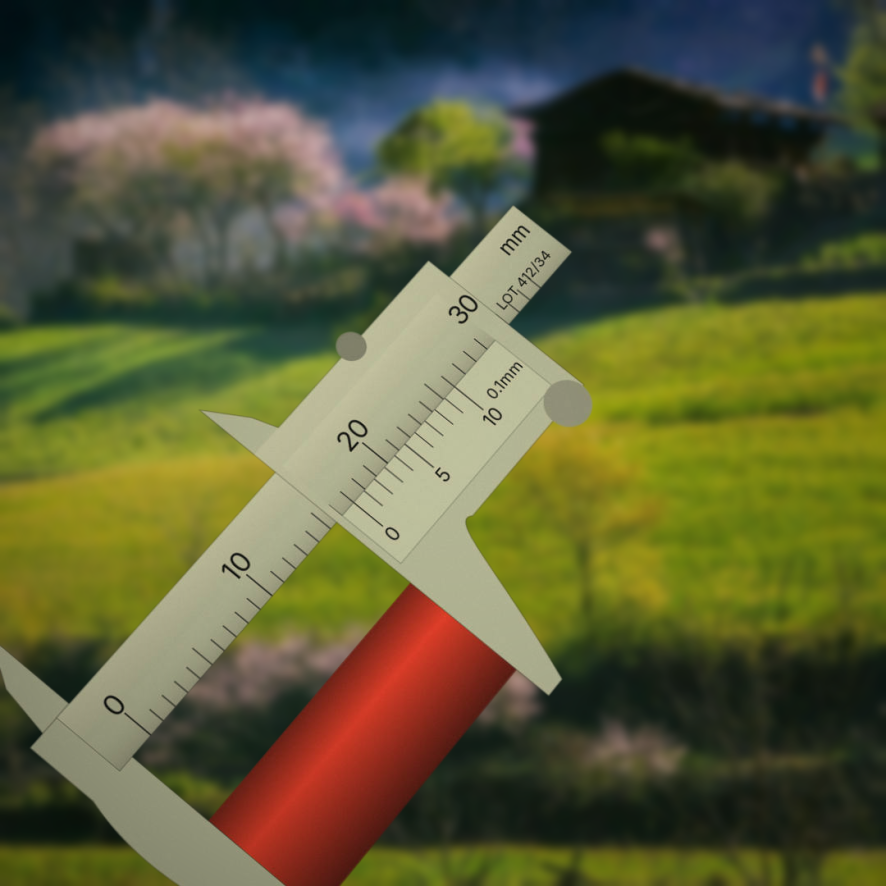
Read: 17.0 (mm)
